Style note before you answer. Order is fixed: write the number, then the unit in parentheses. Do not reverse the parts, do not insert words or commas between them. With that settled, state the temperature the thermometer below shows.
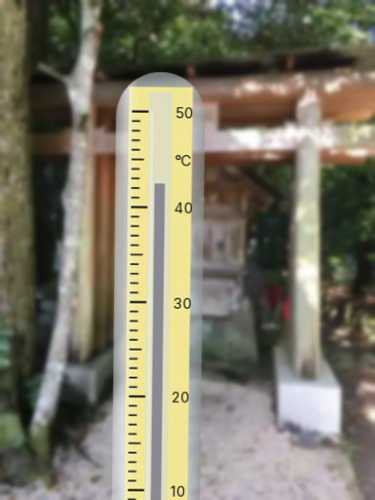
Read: 42.5 (°C)
